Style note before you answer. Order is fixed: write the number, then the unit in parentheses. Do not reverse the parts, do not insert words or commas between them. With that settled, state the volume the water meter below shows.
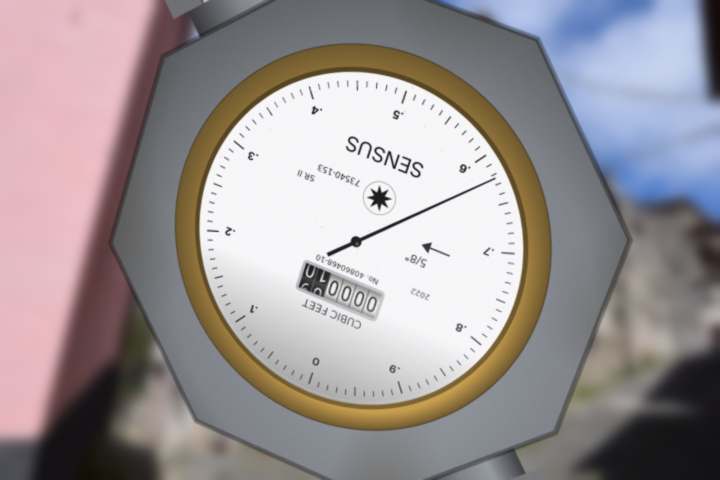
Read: 9.62 (ft³)
